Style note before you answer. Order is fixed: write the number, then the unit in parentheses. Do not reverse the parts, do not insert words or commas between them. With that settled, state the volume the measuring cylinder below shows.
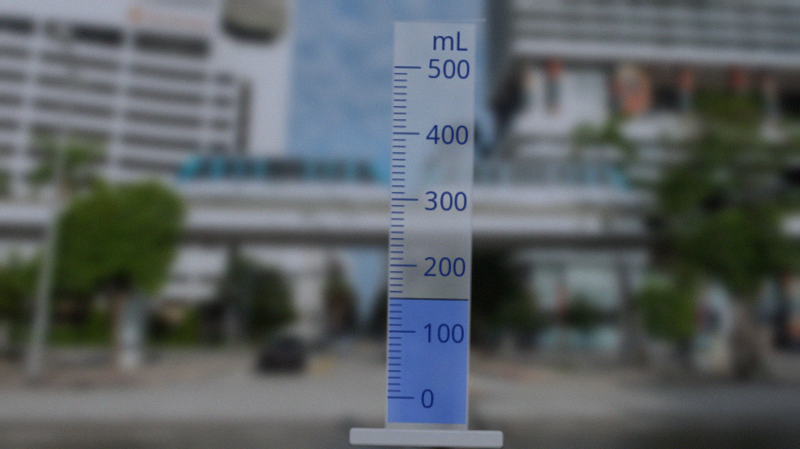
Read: 150 (mL)
